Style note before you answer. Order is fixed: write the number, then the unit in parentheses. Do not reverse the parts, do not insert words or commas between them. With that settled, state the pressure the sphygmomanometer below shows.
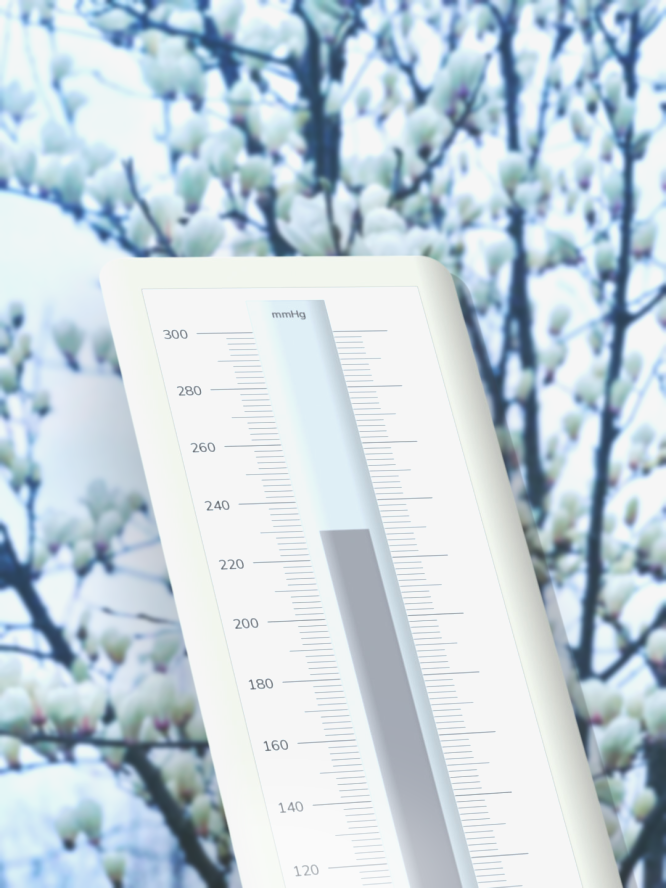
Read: 230 (mmHg)
